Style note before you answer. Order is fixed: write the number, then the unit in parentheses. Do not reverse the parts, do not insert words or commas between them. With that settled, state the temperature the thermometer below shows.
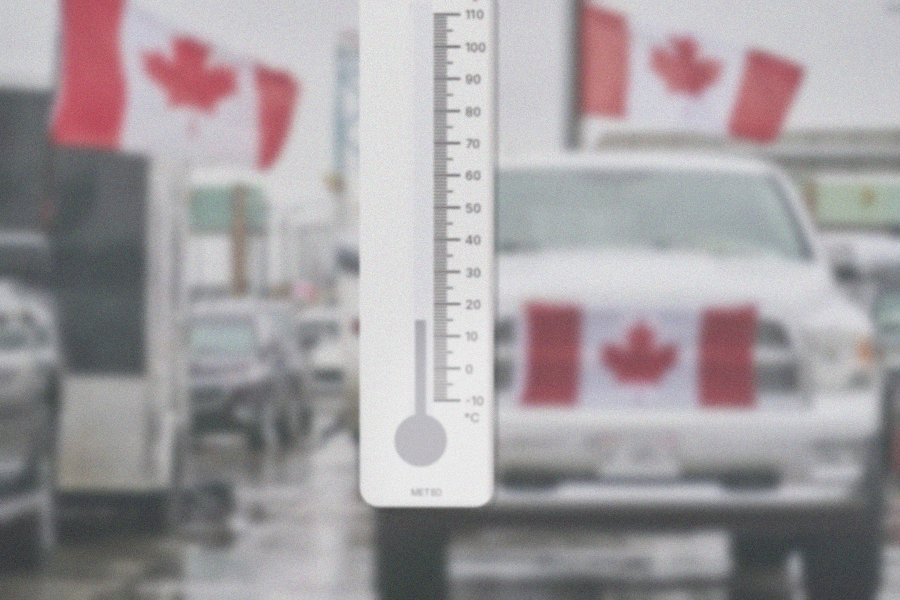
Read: 15 (°C)
